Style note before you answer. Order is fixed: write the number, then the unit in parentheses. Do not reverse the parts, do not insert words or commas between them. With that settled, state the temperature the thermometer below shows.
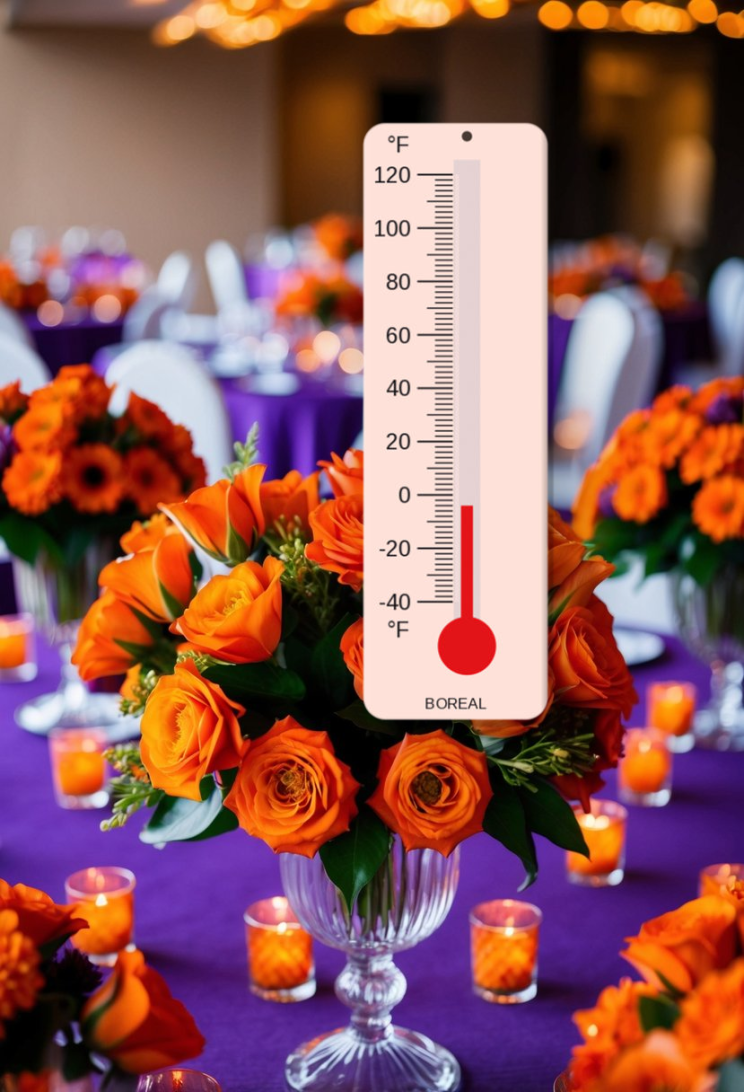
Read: -4 (°F)
